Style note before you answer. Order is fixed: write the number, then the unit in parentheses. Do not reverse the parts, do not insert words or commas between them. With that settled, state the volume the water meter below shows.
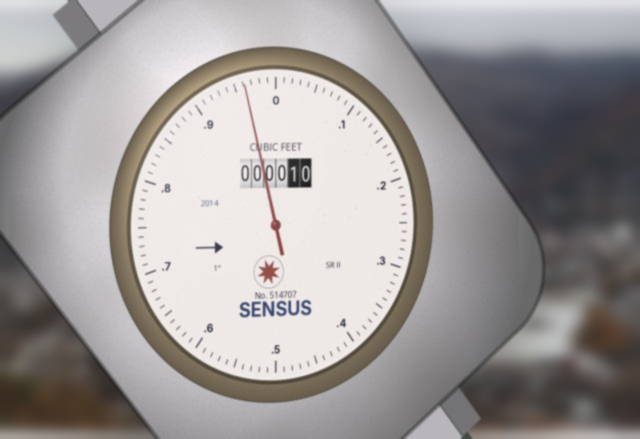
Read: 9.96 (ft³)
